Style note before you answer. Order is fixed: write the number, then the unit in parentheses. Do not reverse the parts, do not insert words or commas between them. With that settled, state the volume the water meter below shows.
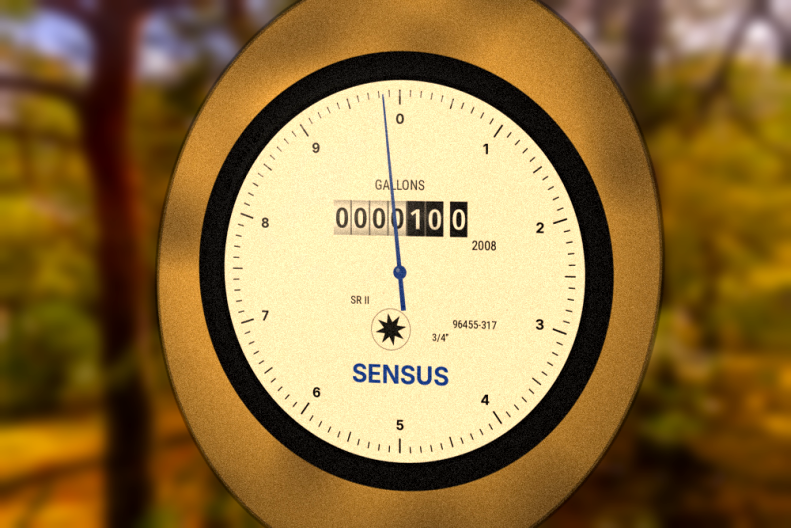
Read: 99.8 (gal)
